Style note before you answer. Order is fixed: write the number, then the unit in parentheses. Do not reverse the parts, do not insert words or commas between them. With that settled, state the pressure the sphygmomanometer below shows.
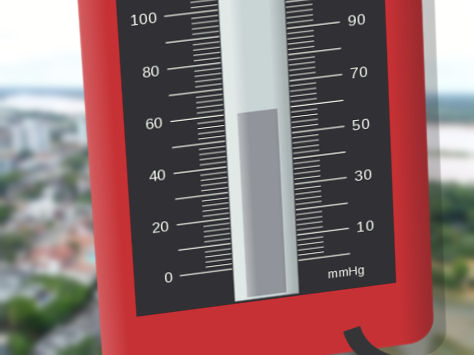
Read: 60 (mmHg)
